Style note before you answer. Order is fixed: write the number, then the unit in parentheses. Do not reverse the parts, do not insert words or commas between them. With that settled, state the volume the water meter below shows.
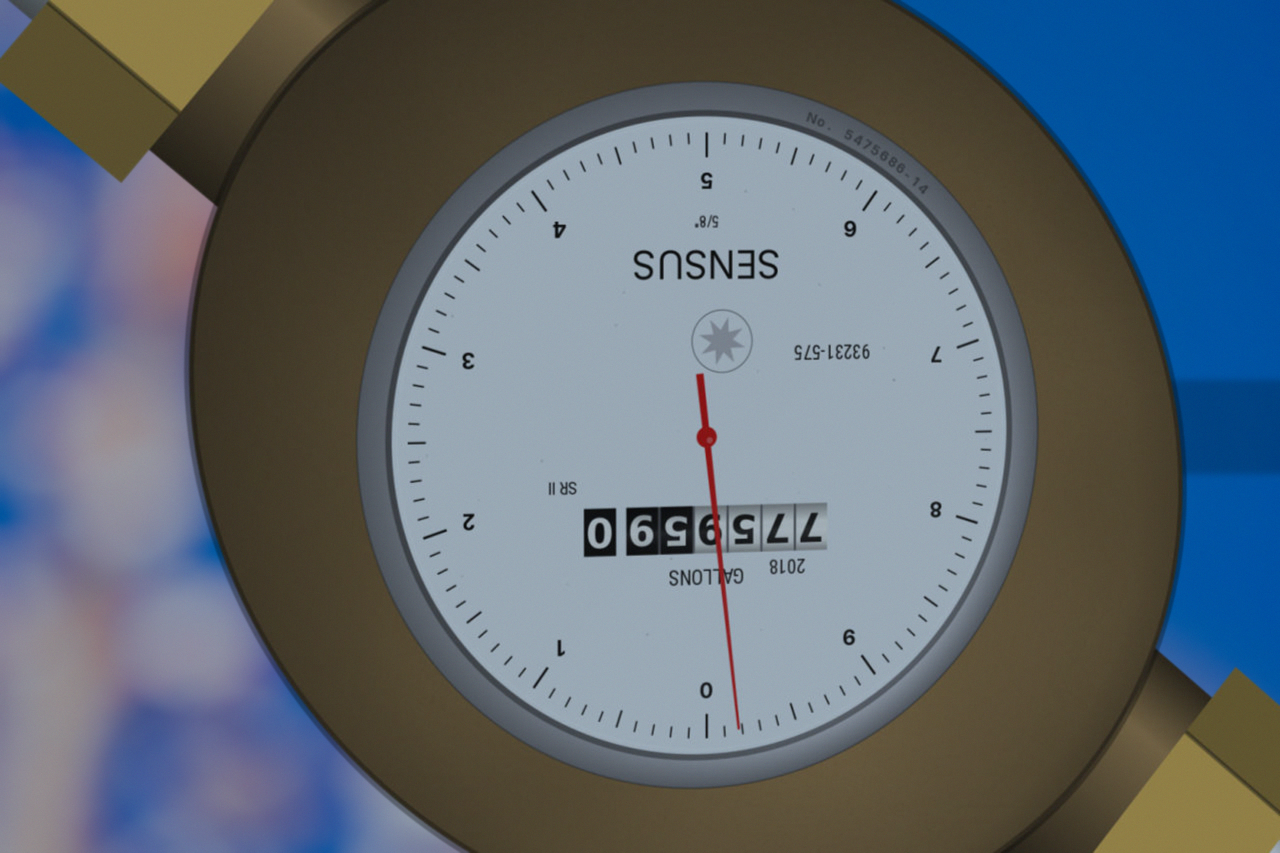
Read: 7759589.8 (gal)
